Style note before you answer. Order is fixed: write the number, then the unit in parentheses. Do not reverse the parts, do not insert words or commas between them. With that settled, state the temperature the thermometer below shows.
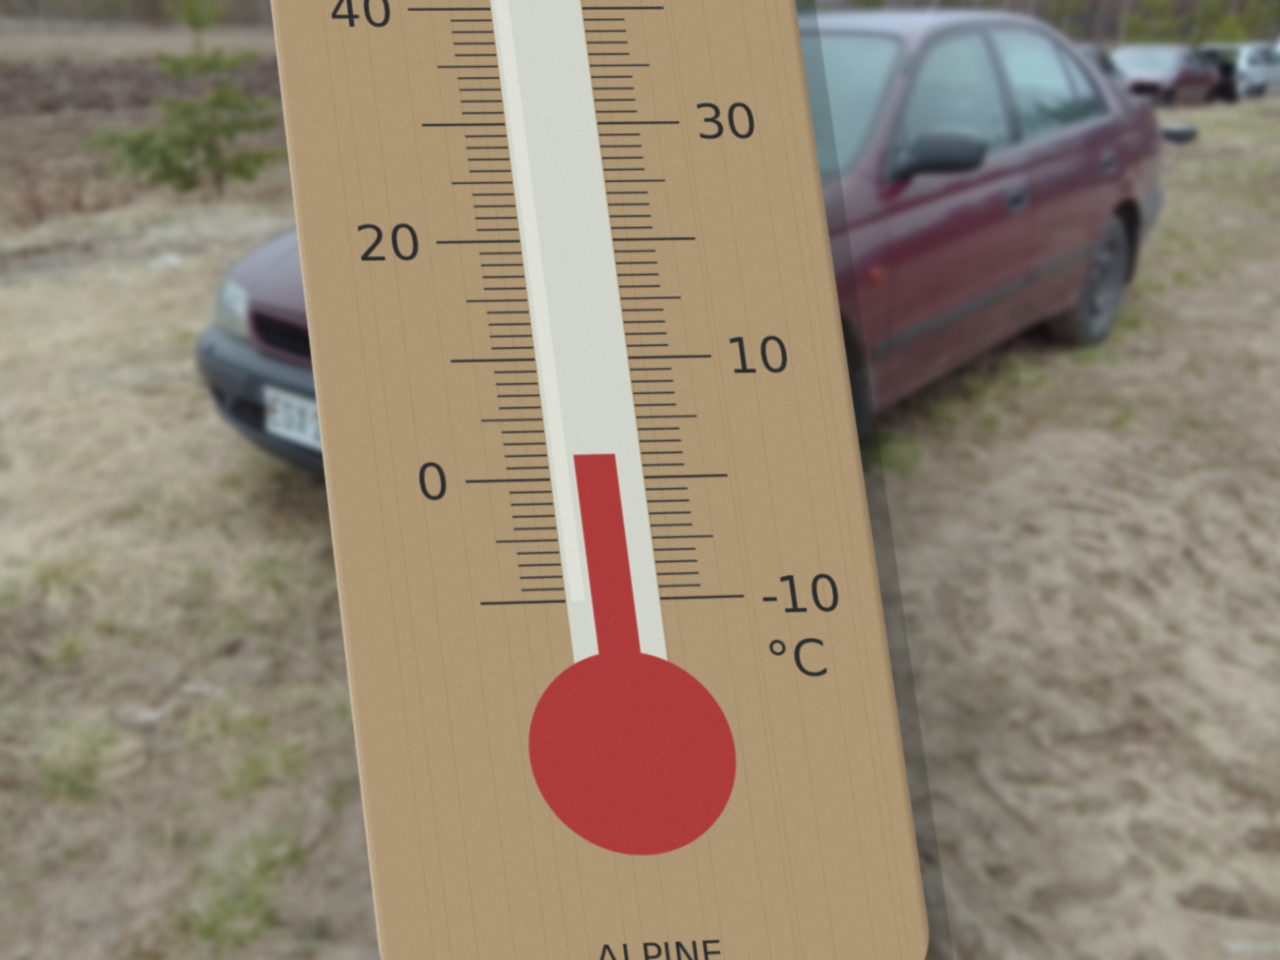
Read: 2 (°C)
